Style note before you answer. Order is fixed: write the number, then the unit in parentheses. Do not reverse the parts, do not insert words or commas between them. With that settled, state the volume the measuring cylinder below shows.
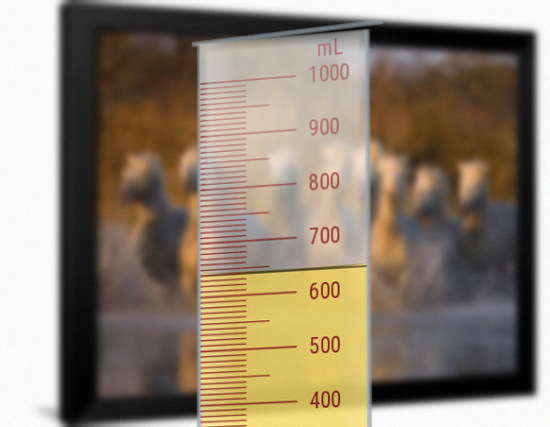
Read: 640 (mL)
